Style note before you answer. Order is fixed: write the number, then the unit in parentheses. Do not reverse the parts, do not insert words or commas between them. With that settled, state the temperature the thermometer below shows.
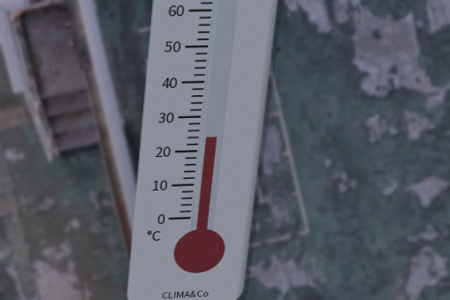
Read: 24 (°C)
